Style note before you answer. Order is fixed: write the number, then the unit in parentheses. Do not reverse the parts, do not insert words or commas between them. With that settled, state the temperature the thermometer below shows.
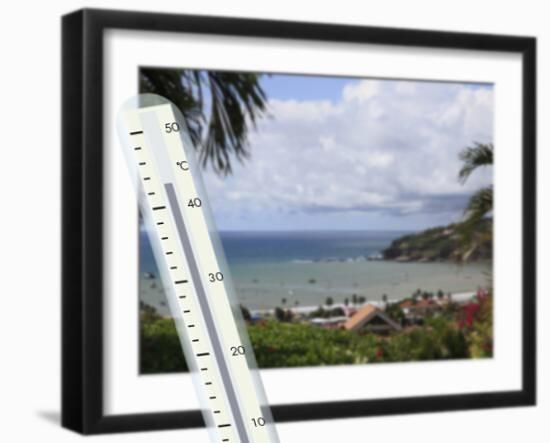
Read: 43 (°C)
